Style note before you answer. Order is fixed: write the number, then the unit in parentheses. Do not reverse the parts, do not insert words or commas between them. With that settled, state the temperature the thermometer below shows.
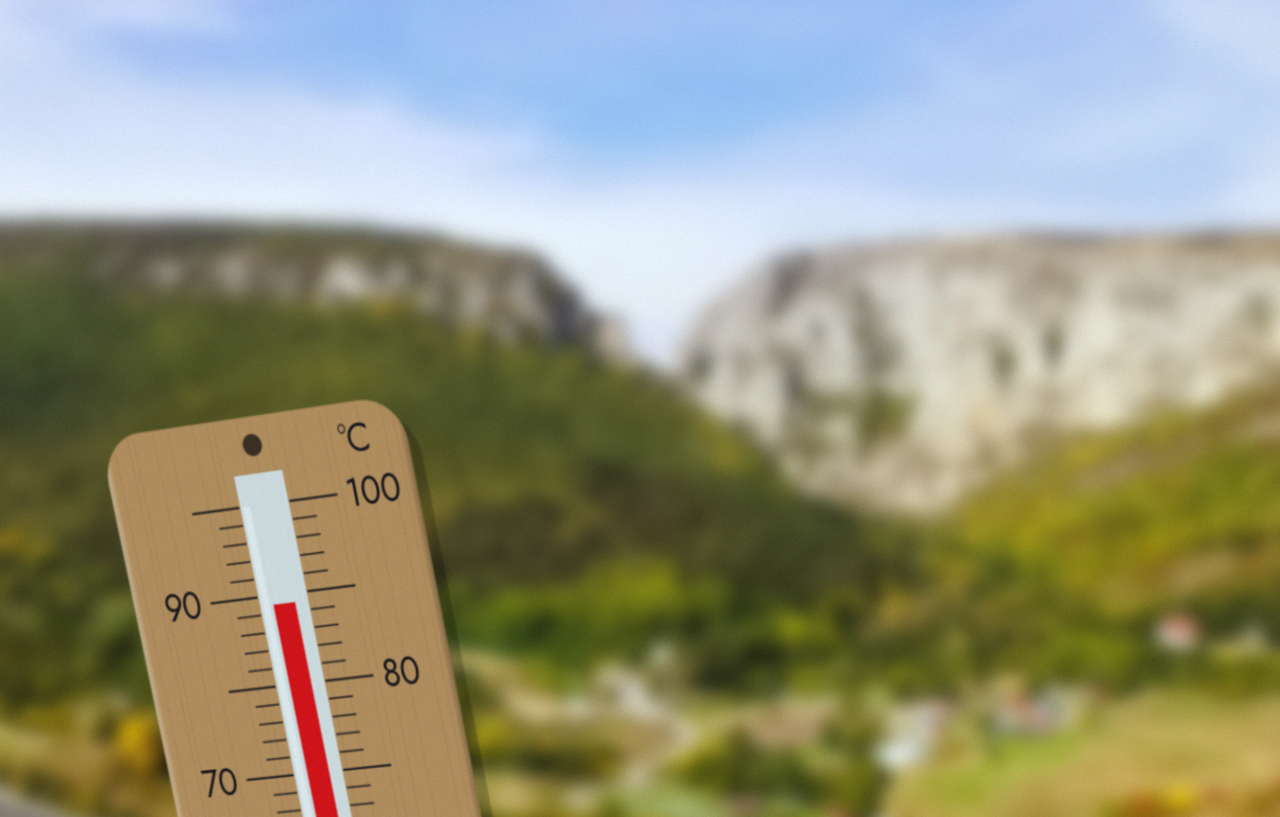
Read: 89 (°C)
